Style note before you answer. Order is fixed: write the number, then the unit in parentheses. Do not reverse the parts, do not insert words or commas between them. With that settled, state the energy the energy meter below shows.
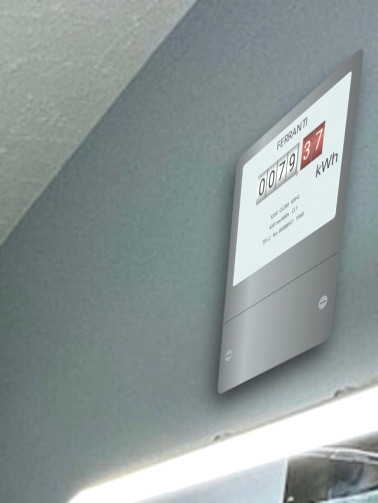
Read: 79.37 (kWh)
